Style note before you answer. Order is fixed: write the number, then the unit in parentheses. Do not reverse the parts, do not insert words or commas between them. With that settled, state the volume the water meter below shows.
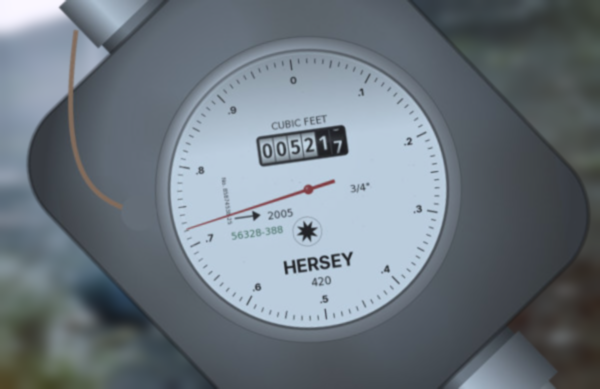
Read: 5216.72 (ft³)
